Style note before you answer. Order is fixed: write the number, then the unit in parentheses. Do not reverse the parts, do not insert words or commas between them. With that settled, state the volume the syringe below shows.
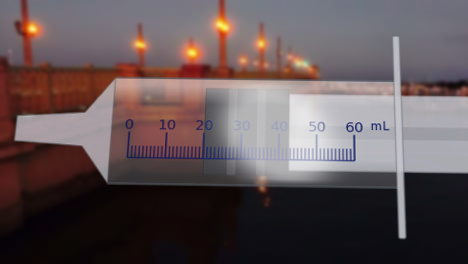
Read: 20 (mL)
